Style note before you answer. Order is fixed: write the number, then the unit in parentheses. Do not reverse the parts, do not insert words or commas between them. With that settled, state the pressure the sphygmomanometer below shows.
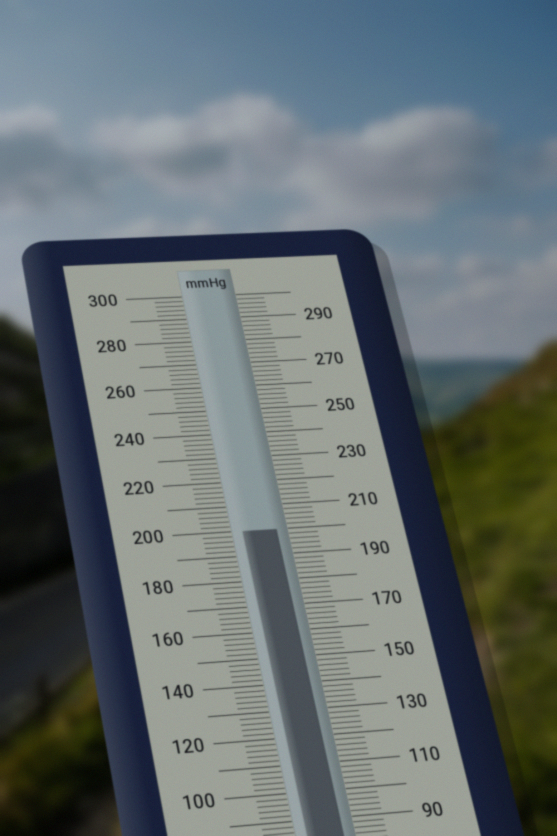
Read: 200 (mmHg)
